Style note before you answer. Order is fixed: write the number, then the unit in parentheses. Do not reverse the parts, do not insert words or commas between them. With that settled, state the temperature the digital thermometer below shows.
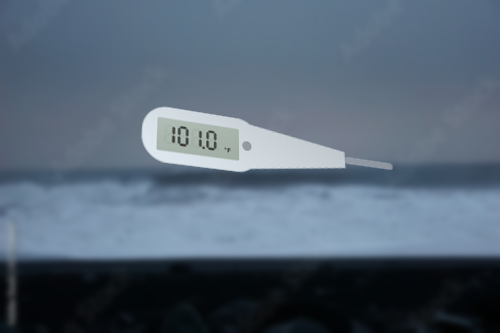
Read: 101.0 (°F)
